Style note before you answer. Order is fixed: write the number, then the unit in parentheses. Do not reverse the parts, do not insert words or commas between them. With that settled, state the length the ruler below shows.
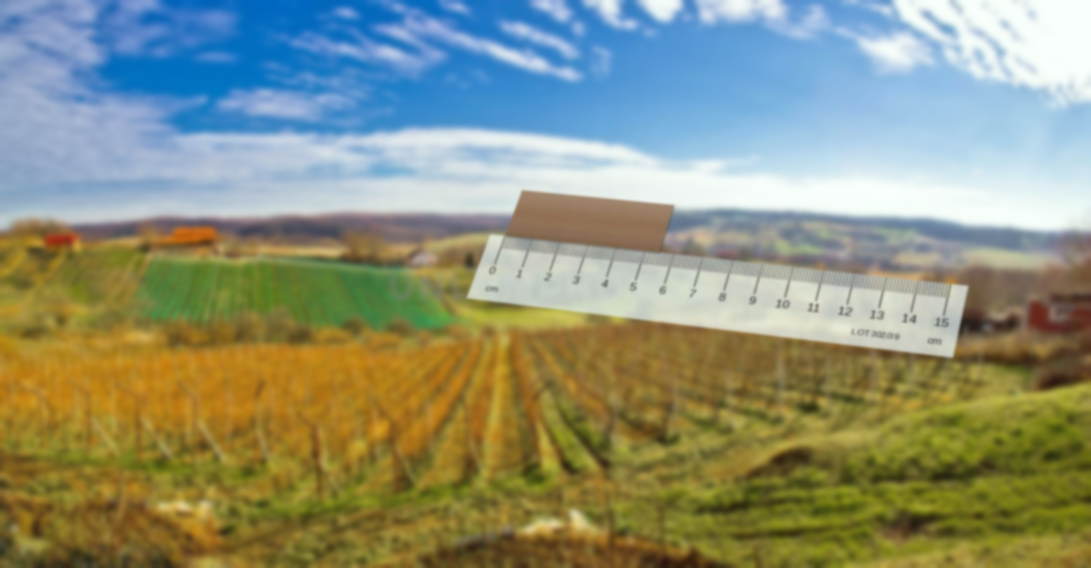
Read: 5.5 (cm)
